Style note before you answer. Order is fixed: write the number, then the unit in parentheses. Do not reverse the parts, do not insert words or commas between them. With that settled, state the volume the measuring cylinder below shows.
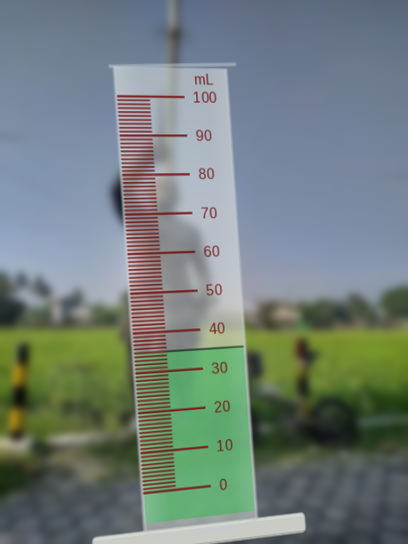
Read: 35 (mL)
